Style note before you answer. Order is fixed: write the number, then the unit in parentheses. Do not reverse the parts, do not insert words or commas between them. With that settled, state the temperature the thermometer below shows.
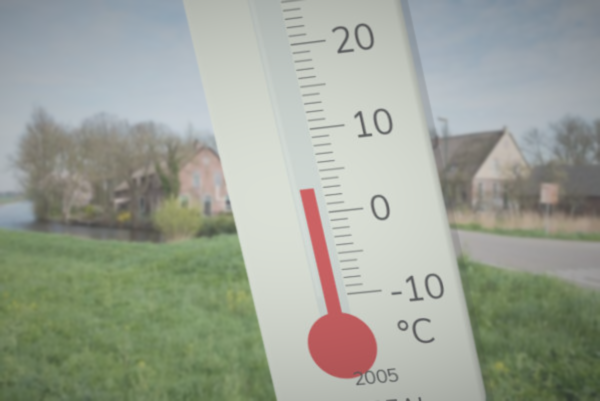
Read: 3 (°C)
